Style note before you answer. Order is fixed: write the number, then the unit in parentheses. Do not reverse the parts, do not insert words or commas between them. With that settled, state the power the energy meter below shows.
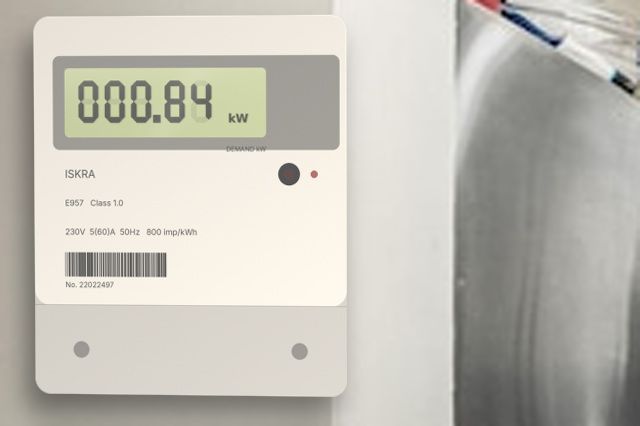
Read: 0.84 (kW)
